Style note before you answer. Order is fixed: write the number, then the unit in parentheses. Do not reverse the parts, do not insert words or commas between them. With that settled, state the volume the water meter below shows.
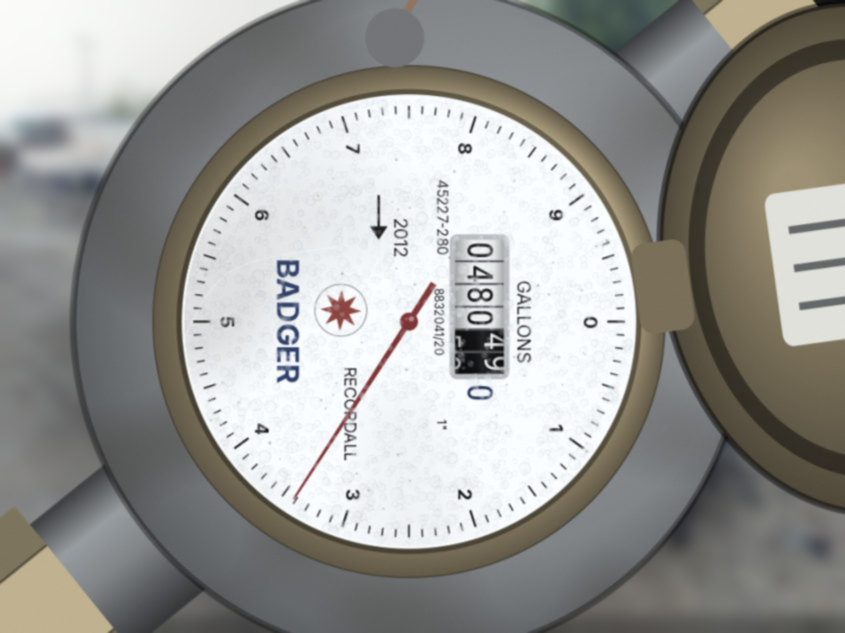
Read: 480493.4 (gal)
